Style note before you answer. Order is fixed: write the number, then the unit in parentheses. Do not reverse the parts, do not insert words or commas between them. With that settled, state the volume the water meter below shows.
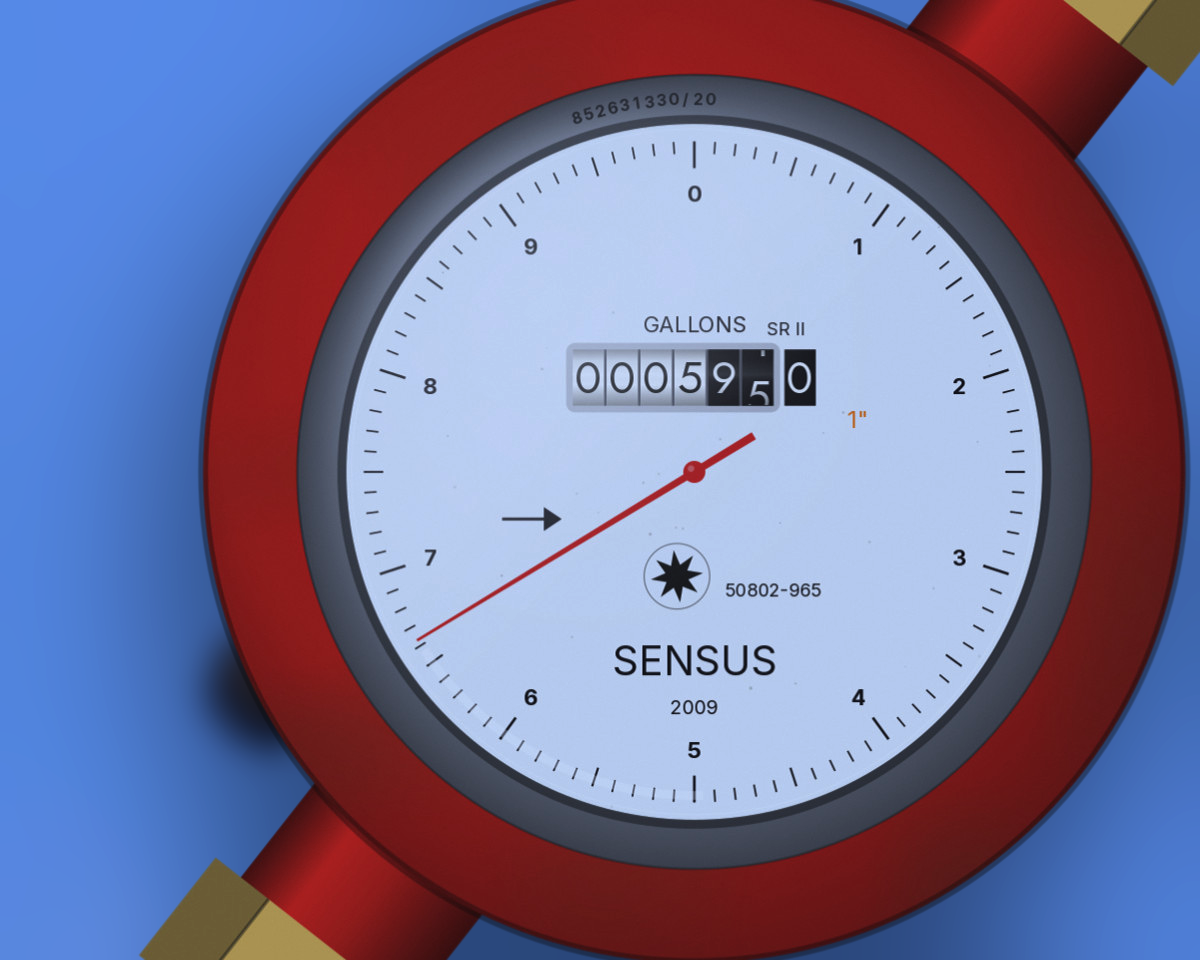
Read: 5946.6 (gal)
